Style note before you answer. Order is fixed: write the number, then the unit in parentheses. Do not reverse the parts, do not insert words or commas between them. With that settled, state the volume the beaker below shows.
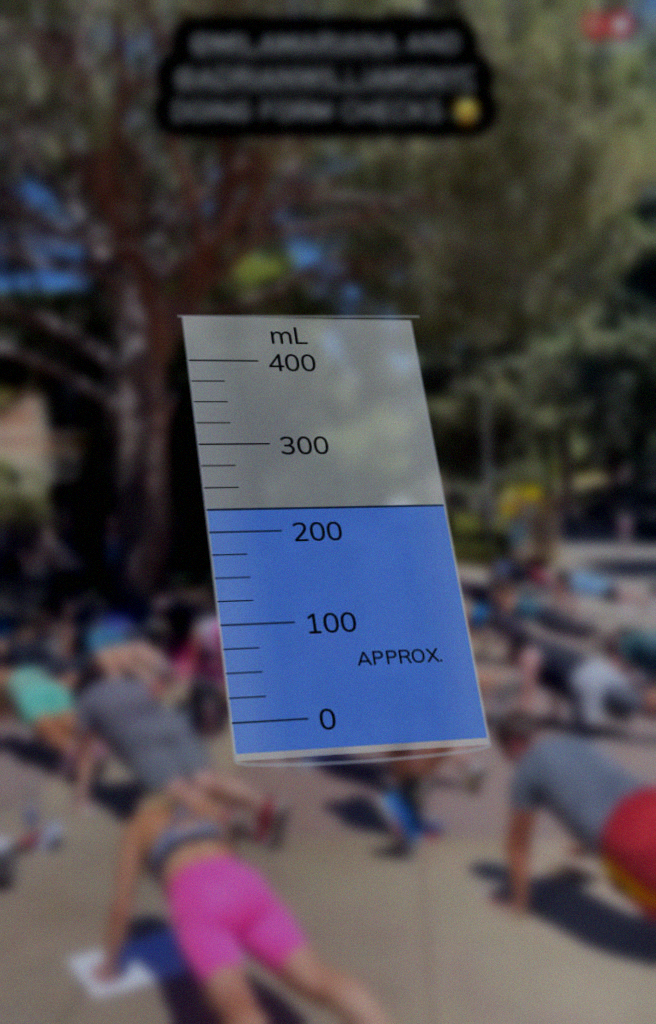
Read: 225 (mL)
